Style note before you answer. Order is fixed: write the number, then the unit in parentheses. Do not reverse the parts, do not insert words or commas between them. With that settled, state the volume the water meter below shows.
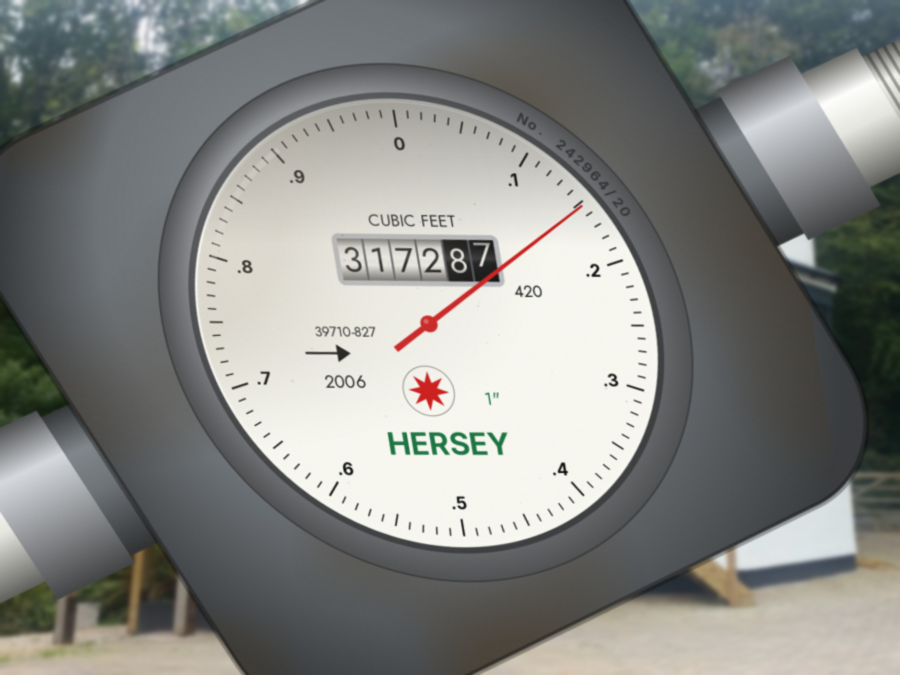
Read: 317287.15 (ft³)
